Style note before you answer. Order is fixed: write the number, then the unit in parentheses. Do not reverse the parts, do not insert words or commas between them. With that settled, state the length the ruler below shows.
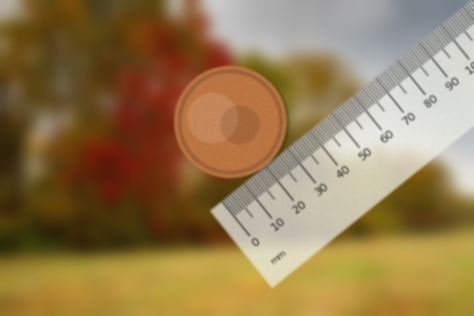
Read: 40 (mm)
